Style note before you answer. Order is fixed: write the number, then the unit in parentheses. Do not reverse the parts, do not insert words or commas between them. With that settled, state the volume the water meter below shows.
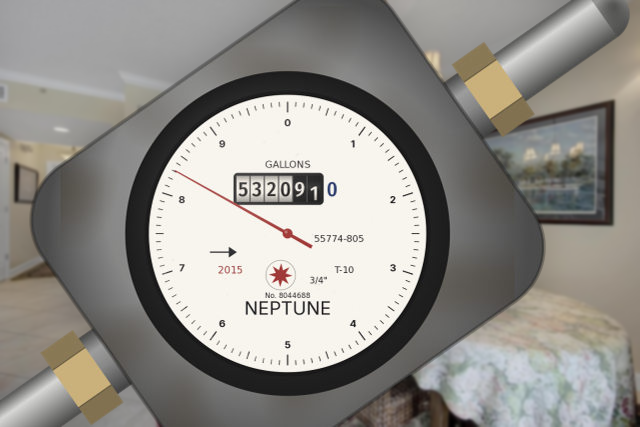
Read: 5320908.3 (gal)
